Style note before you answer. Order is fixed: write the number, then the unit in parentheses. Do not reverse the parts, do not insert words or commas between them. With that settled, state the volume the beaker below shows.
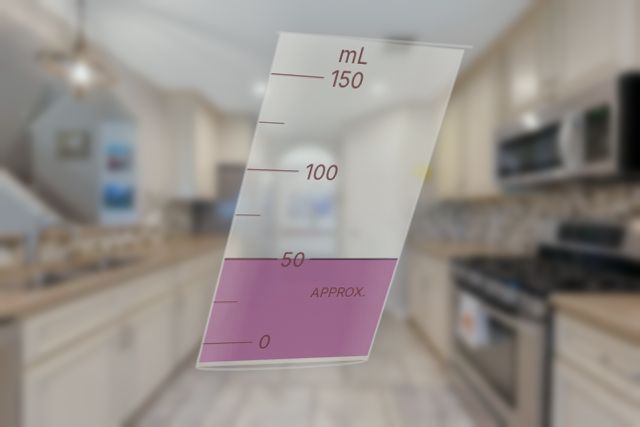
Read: 50 (mL)
